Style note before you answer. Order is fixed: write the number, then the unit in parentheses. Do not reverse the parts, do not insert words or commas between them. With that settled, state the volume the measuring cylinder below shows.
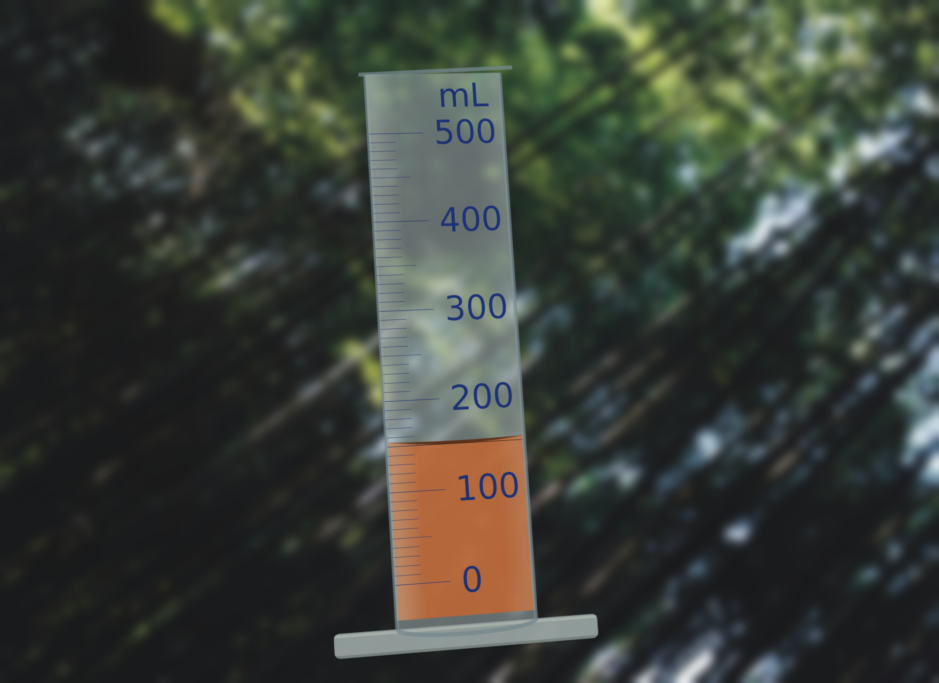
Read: 150 (mL)
